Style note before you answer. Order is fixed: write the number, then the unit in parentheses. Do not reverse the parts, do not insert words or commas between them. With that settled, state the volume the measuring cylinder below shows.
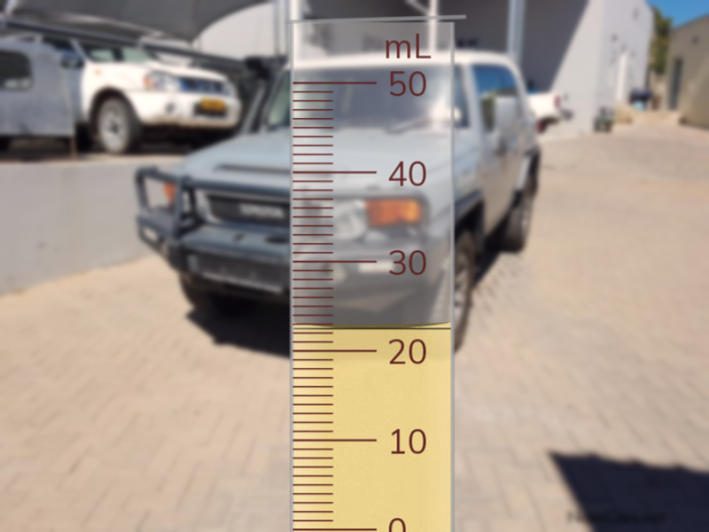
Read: 22.5 (mL)
